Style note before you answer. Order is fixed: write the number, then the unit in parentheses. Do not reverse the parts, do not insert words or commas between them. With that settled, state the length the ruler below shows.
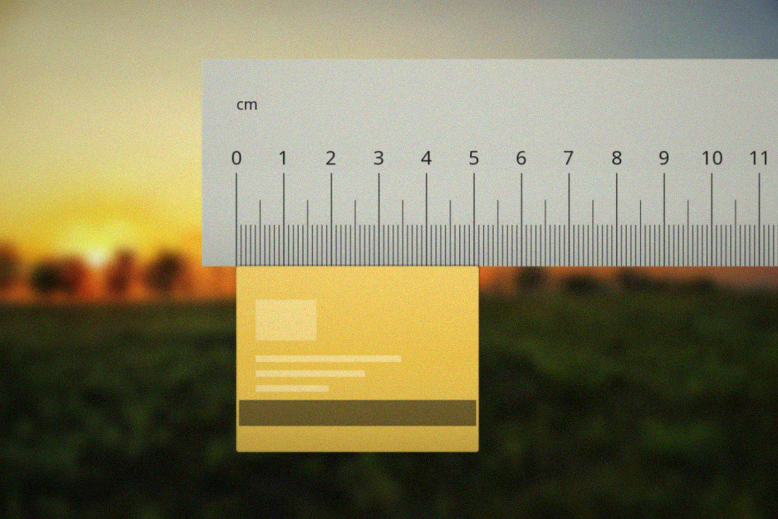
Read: 5.1 (cm)
